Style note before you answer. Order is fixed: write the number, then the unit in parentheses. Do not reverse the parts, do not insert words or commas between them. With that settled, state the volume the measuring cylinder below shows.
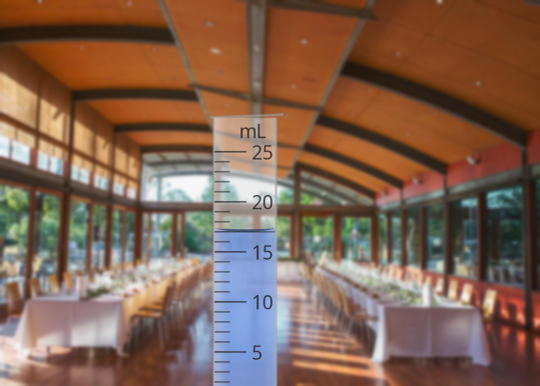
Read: 17 (mL)
